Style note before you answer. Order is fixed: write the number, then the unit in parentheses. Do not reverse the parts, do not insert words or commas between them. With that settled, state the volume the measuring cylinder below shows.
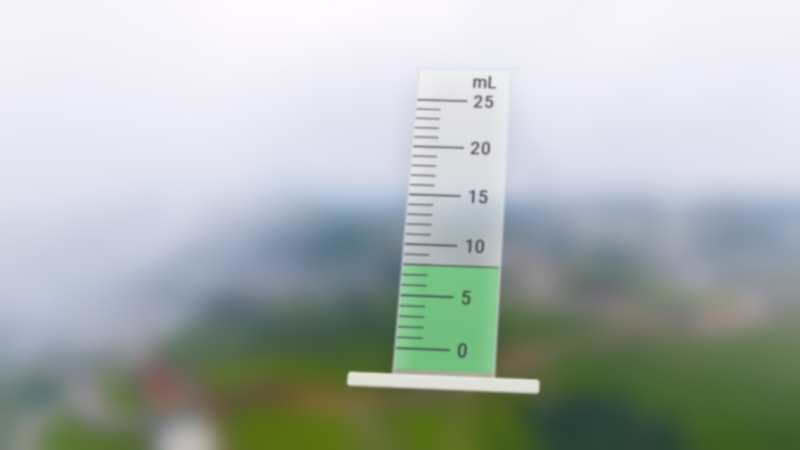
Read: 8 (mL)
